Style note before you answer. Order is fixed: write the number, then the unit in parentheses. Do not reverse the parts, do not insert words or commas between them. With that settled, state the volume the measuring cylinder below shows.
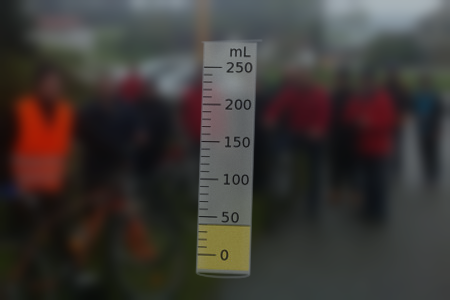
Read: 40 (mL)
